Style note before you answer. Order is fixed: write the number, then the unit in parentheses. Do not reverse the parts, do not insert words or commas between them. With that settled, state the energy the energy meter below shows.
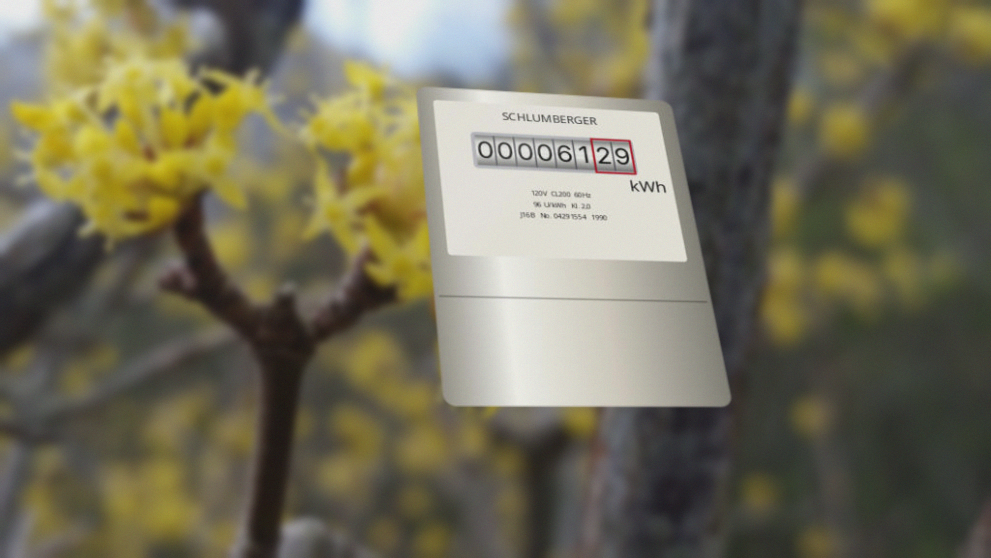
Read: 61.29 (kWh)
